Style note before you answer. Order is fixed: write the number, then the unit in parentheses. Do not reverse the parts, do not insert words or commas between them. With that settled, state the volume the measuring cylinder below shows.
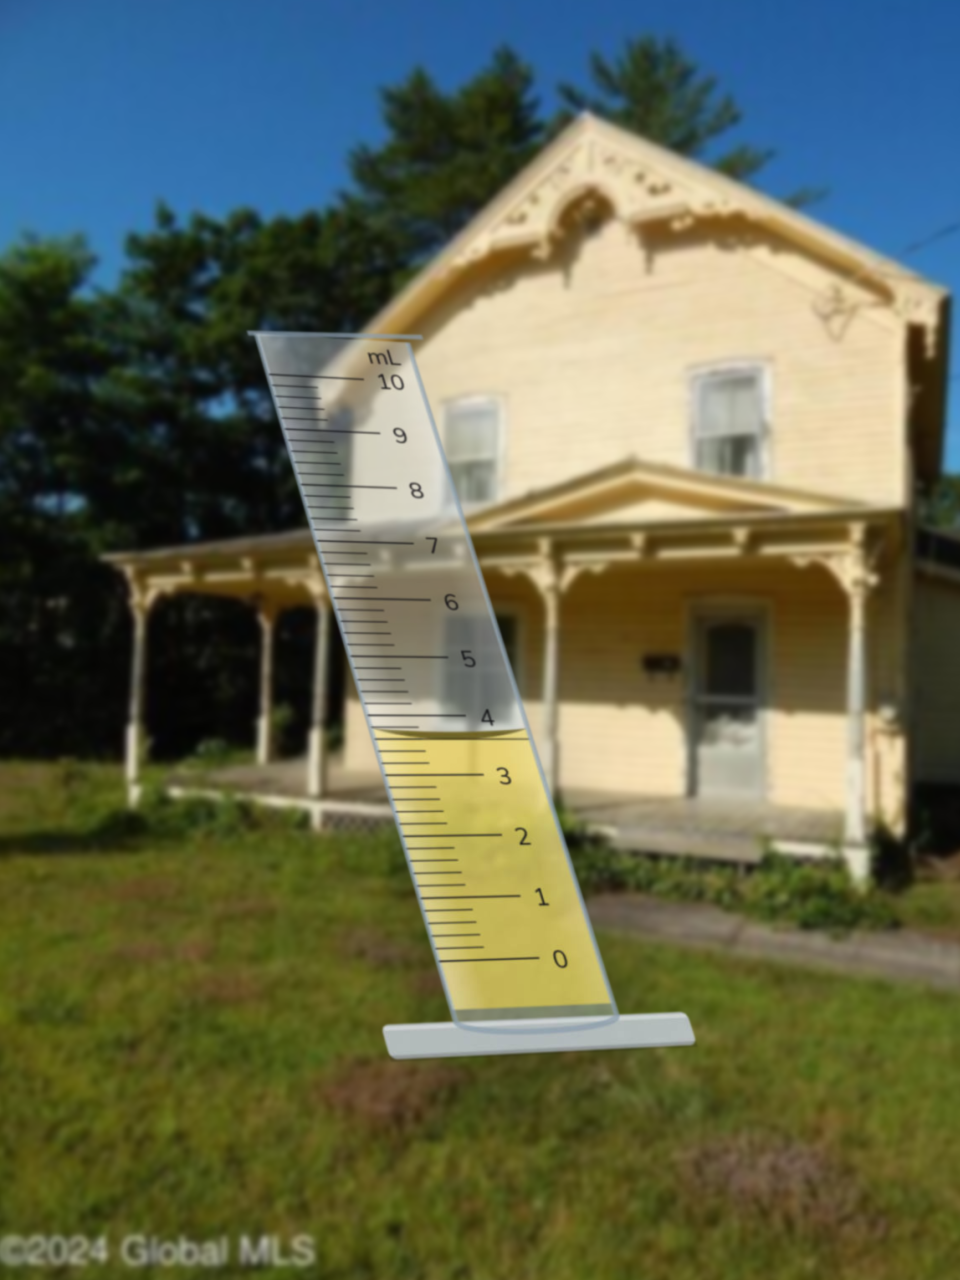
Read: 3.6 (mL)
